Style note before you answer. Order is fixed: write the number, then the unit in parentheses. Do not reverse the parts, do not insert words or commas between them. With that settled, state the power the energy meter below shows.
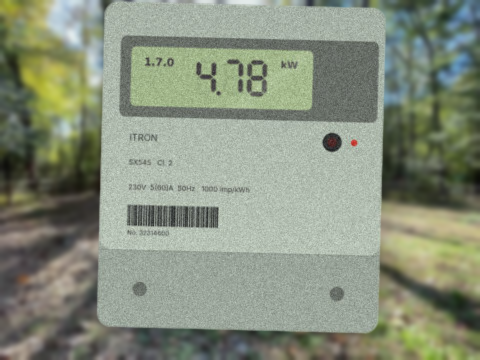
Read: 4.78 (kW)
